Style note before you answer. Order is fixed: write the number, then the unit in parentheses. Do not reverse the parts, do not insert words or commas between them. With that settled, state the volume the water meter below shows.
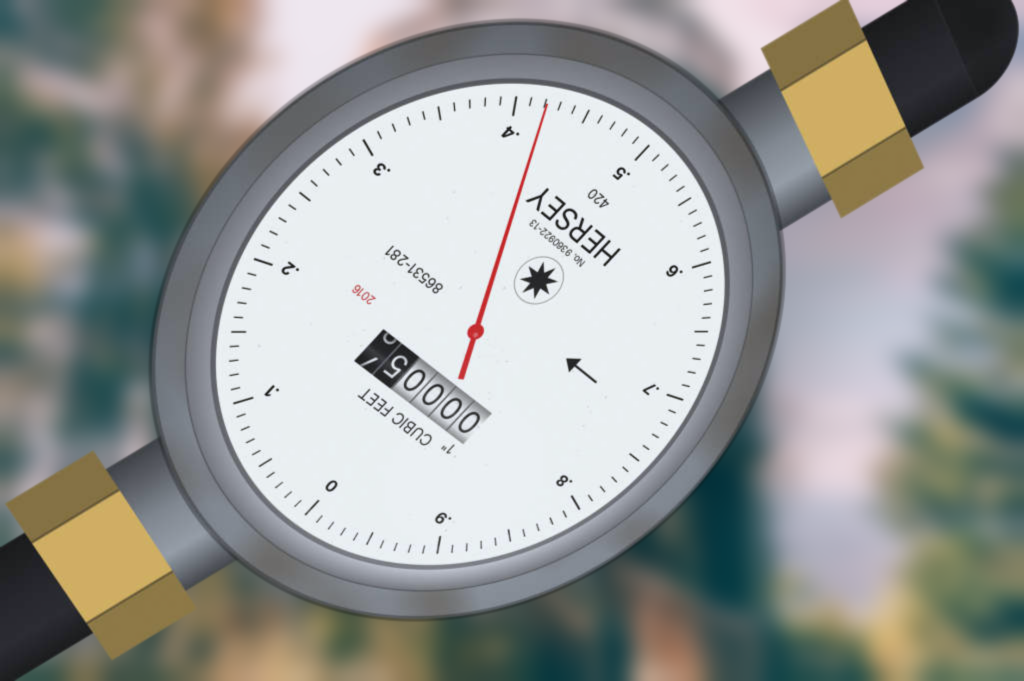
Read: 57.42 (ft³)
